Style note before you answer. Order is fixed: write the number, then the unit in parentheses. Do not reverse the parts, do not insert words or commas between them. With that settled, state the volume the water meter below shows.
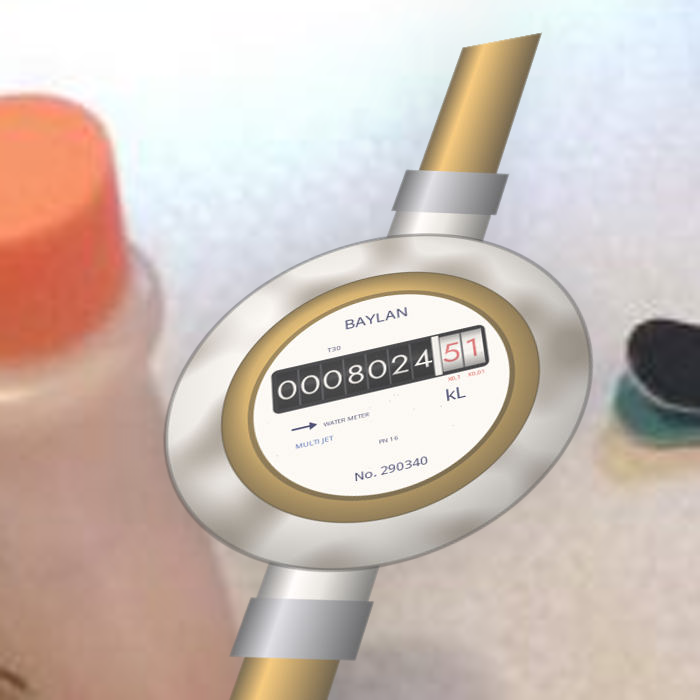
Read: 8024.51 (kL)
